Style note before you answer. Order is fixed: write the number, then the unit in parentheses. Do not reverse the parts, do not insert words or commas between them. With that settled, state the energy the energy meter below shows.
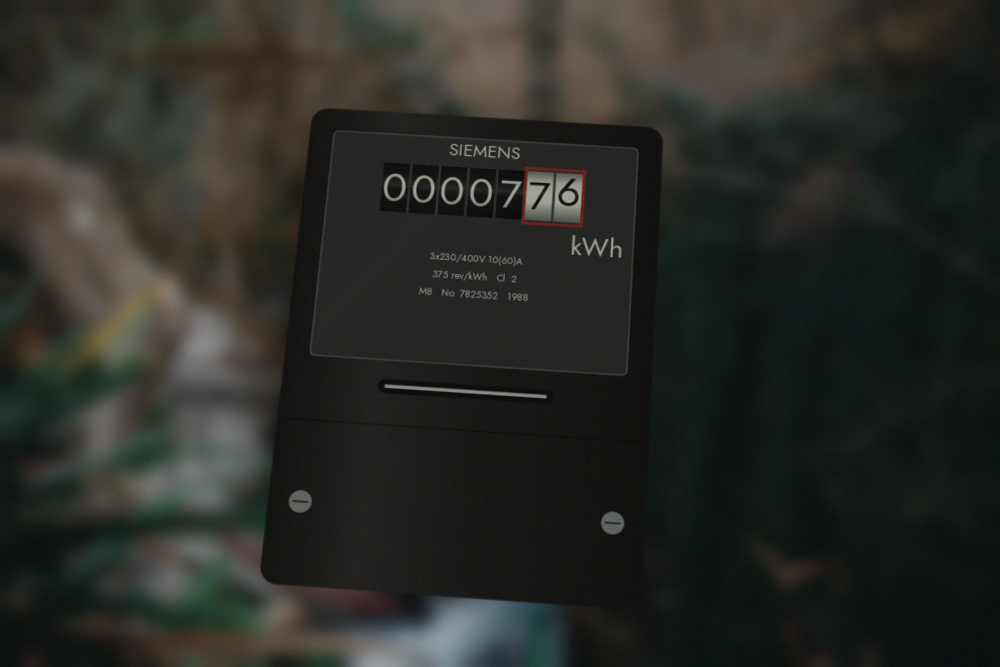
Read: 7.76 (kWh)
